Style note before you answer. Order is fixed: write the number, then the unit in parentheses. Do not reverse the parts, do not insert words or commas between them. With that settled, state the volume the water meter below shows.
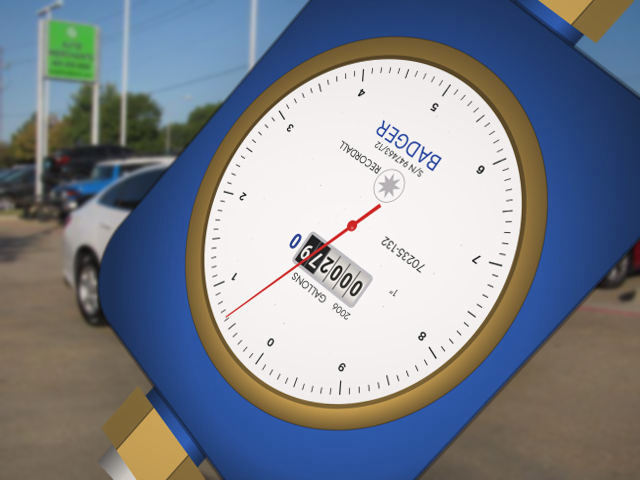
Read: 2790.6 (gal)
